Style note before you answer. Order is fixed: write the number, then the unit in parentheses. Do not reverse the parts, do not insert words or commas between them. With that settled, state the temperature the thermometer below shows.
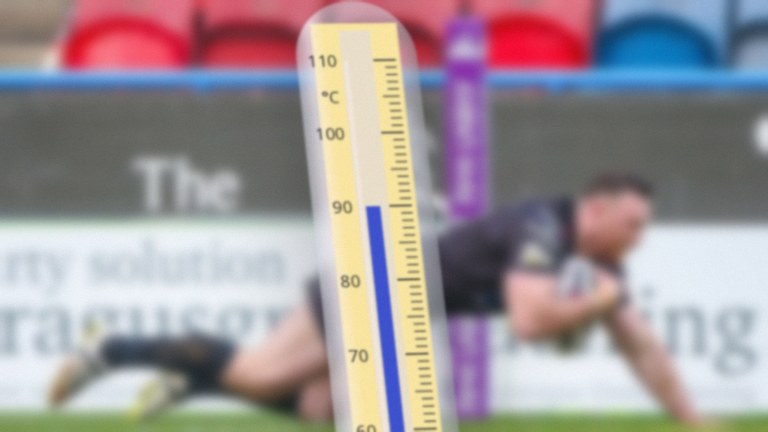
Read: 90 (°C)
